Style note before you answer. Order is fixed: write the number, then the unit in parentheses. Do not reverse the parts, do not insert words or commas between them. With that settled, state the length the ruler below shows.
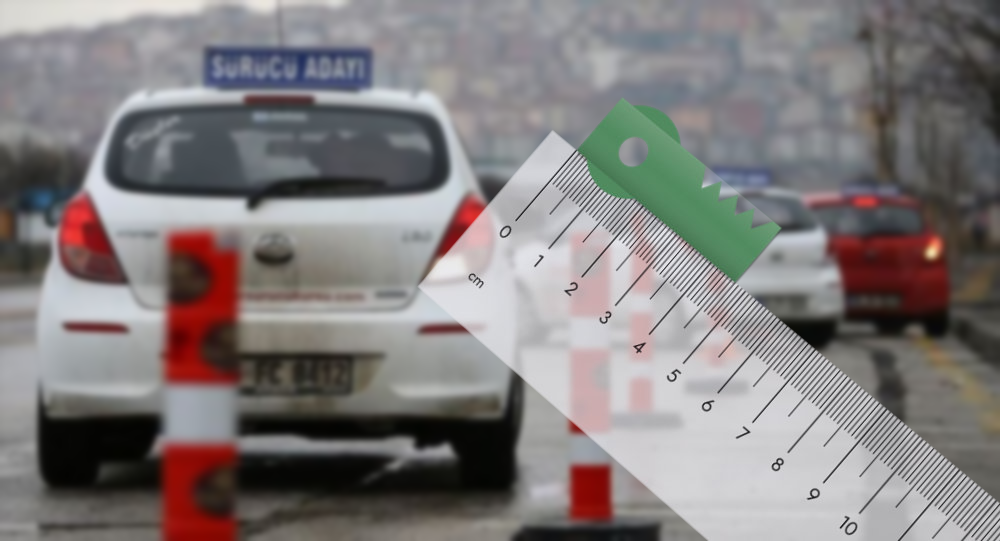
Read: 4.7 (cm)
